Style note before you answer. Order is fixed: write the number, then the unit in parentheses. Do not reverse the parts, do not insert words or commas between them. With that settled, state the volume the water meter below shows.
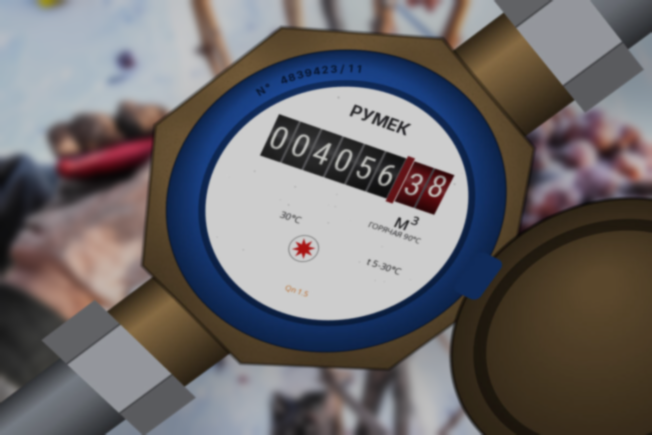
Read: 4056.38 (m³)
